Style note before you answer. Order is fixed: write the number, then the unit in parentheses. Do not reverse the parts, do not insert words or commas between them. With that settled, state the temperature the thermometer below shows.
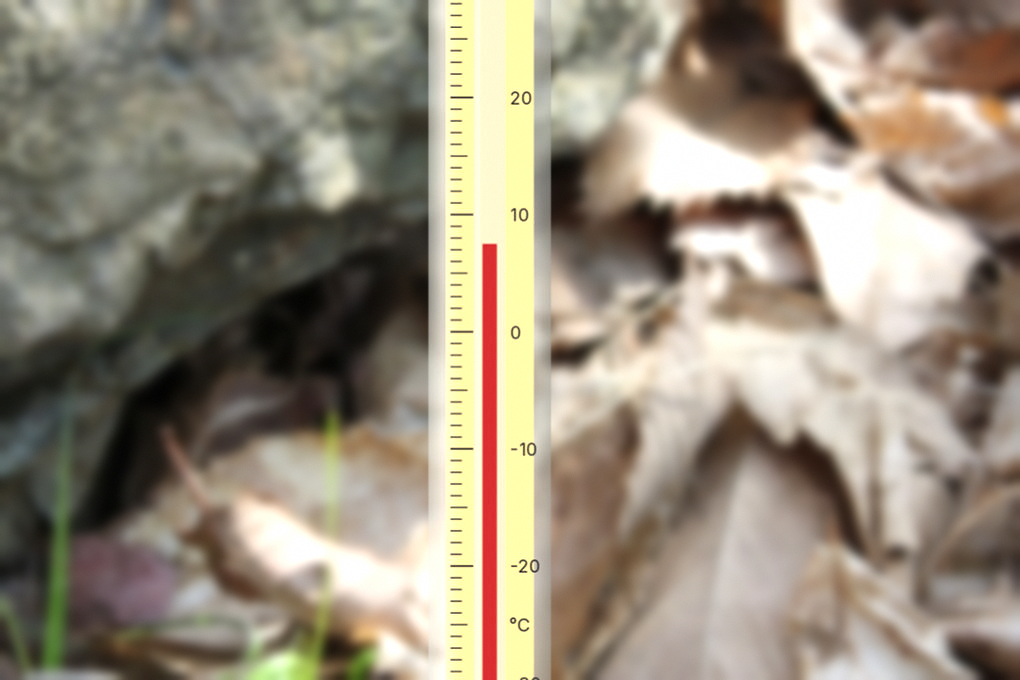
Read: 7.5 (°C)
